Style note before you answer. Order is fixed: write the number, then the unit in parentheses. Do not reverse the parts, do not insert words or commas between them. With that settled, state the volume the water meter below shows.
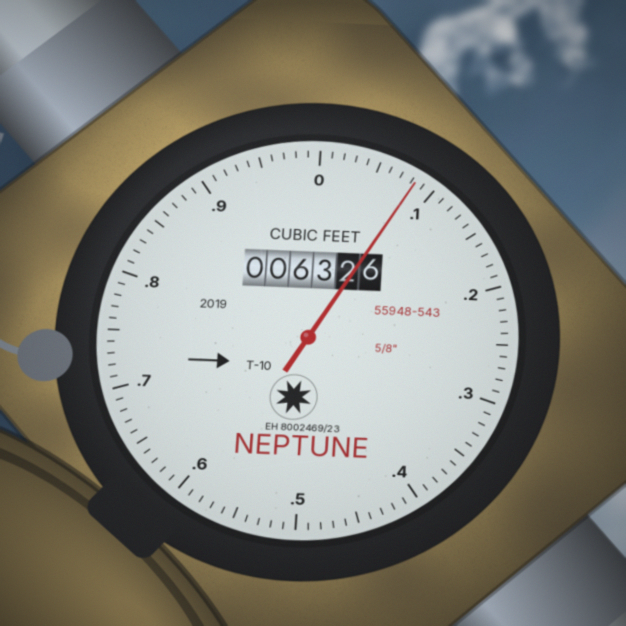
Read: 6326.08 (ft³)
